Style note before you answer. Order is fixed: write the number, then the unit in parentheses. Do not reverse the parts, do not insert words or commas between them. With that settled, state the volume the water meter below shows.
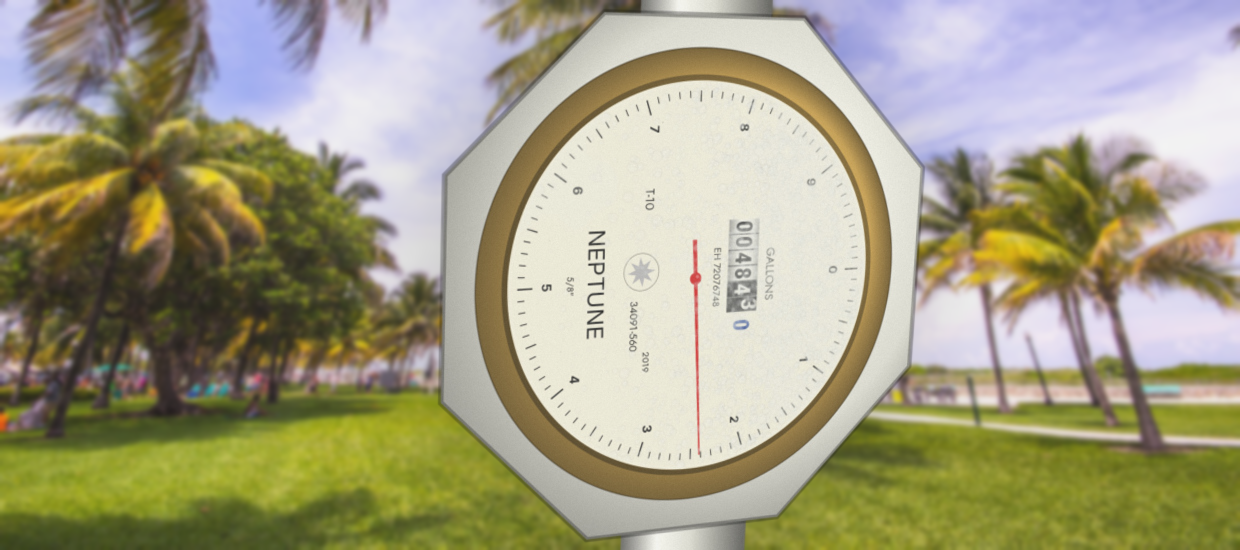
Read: 48432.4 (gal)
